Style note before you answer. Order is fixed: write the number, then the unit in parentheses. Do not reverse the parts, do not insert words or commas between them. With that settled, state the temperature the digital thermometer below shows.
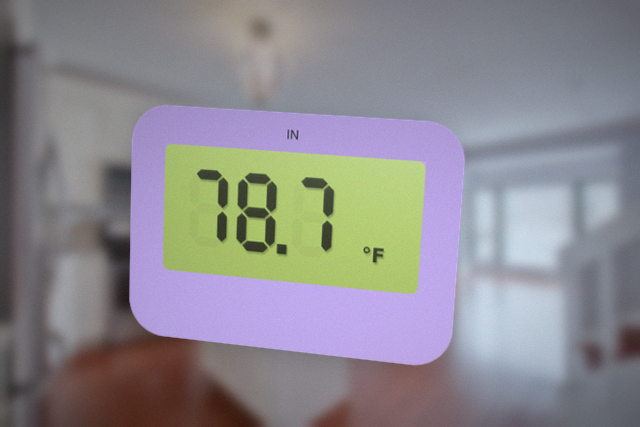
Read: 78.7 (°F)
